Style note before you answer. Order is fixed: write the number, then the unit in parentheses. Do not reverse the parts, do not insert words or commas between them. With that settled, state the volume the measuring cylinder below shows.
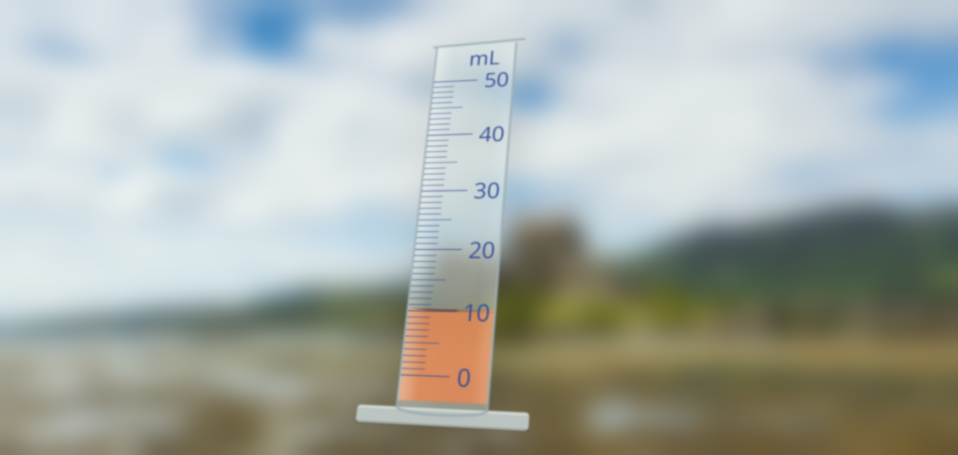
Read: 10 (mL)
